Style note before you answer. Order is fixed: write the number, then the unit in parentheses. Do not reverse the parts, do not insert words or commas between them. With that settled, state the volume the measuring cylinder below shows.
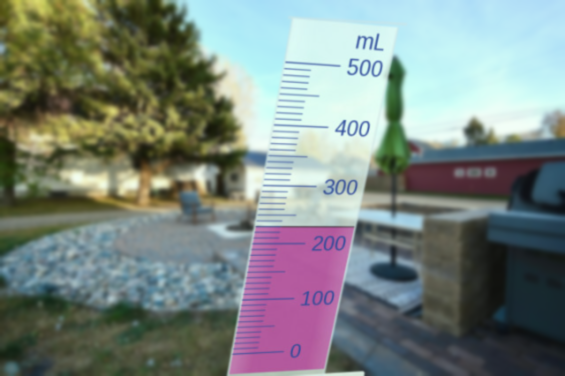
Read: 230 (mL)
